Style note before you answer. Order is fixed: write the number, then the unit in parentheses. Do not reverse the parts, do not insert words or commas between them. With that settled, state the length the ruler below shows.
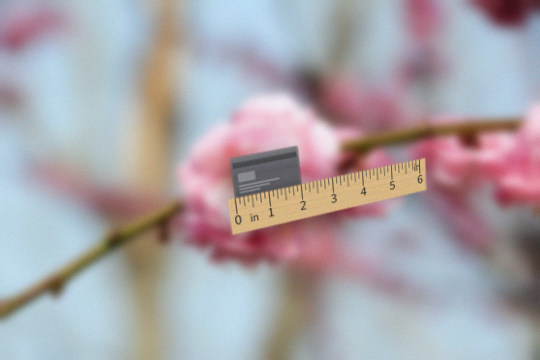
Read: 2 (in)
